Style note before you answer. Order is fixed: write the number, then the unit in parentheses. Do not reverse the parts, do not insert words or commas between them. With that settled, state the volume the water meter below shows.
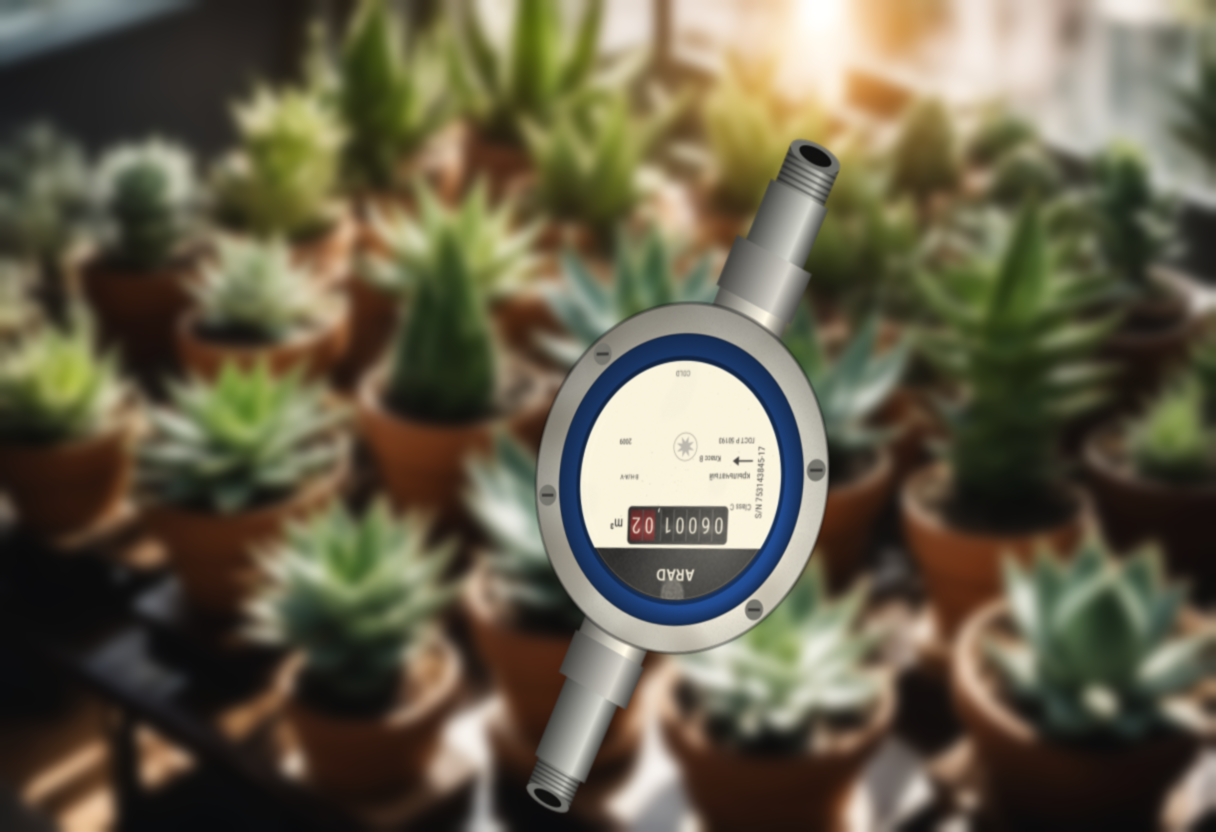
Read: 6001.02 (m³)
